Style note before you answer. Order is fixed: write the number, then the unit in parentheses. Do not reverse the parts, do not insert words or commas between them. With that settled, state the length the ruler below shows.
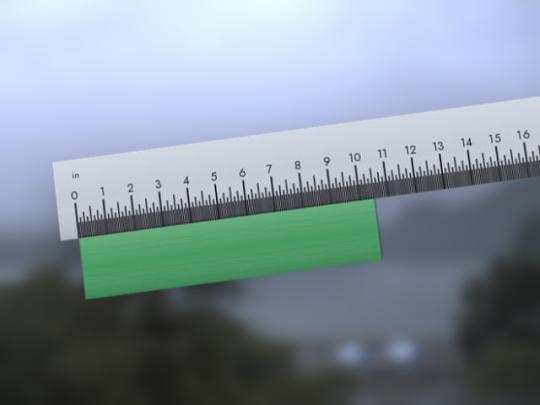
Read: 10.5 (in)
